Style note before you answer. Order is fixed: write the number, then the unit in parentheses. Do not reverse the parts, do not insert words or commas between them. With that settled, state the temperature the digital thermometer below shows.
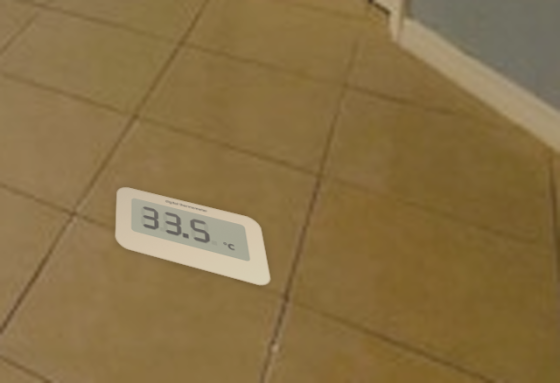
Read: 33.5 (°C)
